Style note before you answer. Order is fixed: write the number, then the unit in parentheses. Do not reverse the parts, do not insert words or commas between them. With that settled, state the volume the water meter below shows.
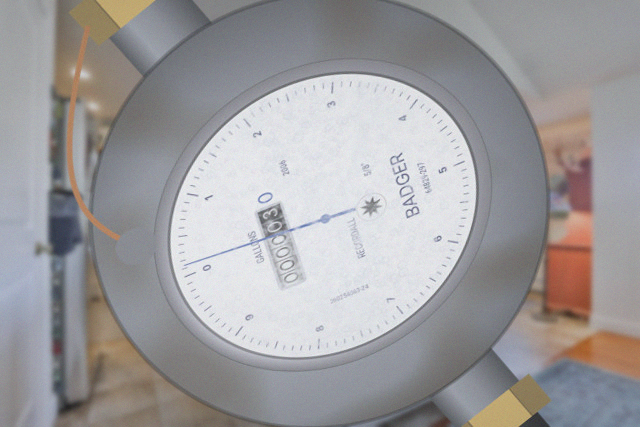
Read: 30.1 (gal)
